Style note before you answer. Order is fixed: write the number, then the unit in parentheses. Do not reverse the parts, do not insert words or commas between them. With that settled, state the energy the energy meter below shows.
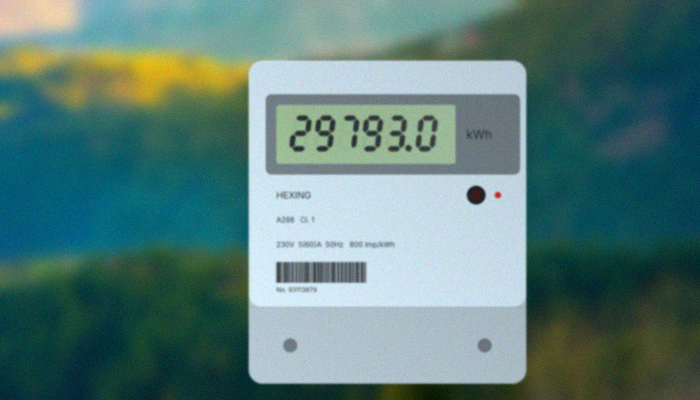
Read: 29793.0 (kWh)
